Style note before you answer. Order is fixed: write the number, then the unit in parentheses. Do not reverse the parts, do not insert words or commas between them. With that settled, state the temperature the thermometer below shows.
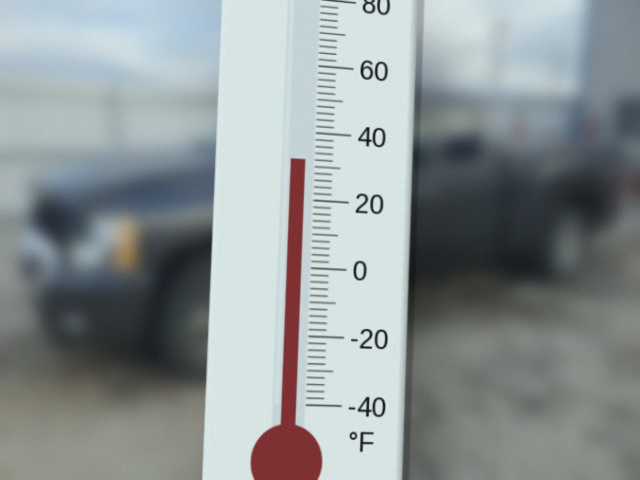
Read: 32 (°F)
